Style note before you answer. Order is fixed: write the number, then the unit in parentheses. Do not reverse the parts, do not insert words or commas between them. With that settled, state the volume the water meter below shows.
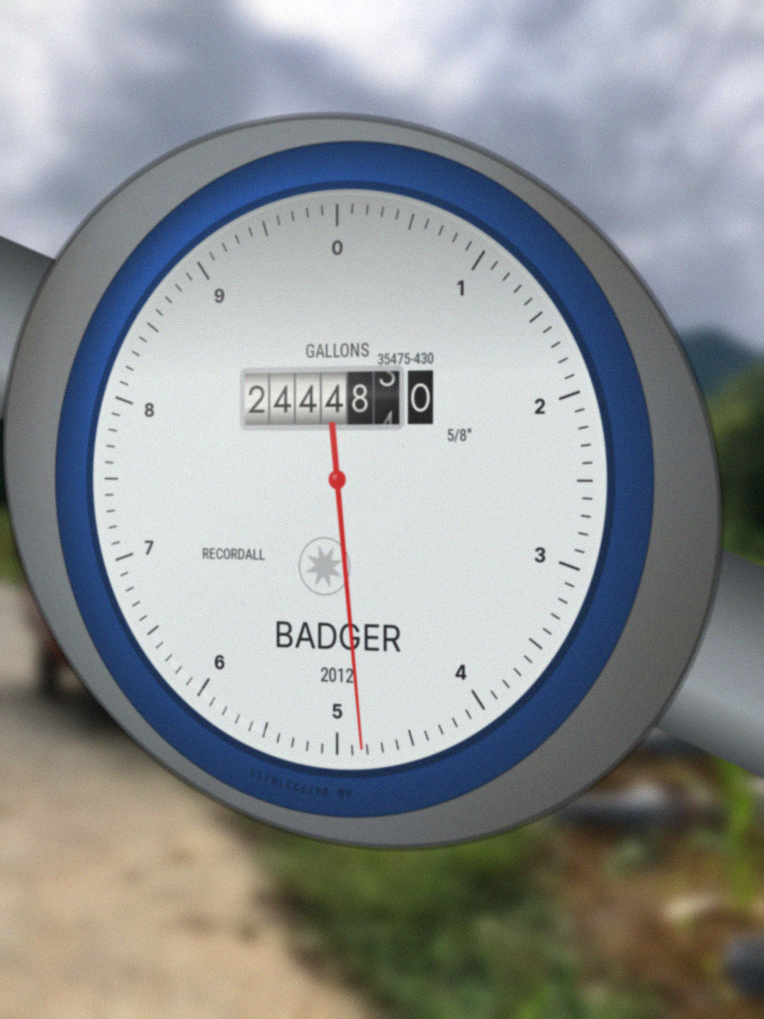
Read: 2444834.8 (gal)
